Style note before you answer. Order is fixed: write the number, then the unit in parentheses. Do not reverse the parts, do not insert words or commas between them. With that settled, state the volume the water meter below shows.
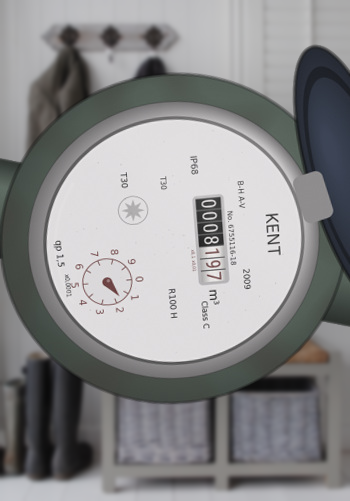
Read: 8.1971 (m³)
